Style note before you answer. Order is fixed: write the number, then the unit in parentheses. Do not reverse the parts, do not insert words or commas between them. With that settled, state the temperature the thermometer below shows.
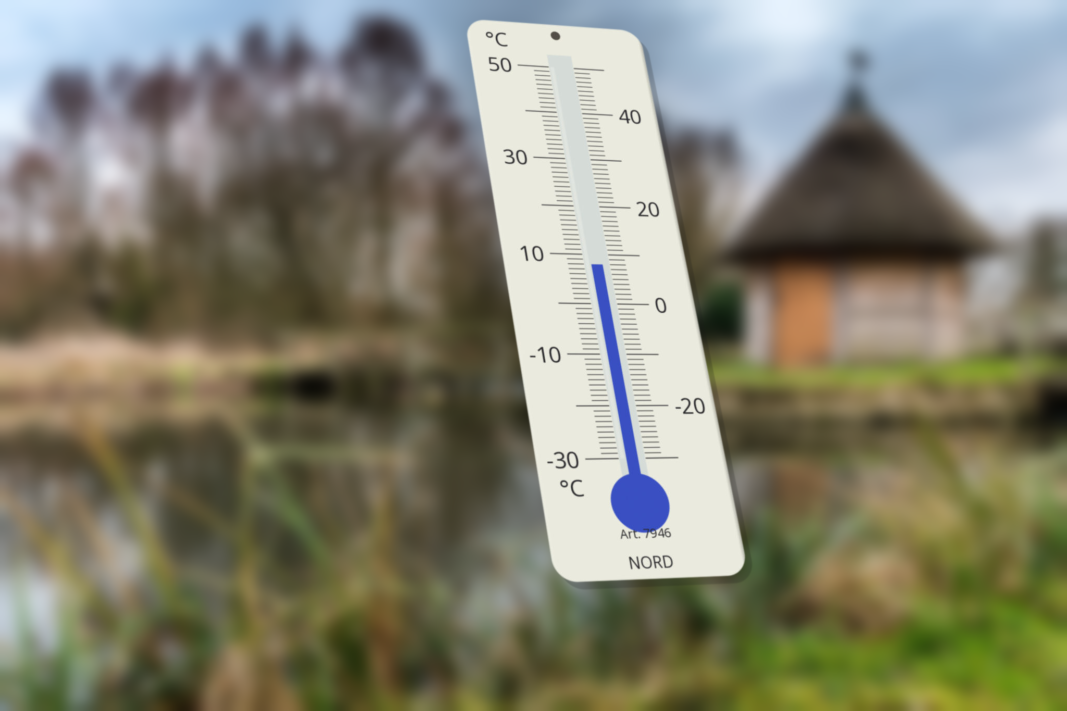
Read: 8 (°C)
